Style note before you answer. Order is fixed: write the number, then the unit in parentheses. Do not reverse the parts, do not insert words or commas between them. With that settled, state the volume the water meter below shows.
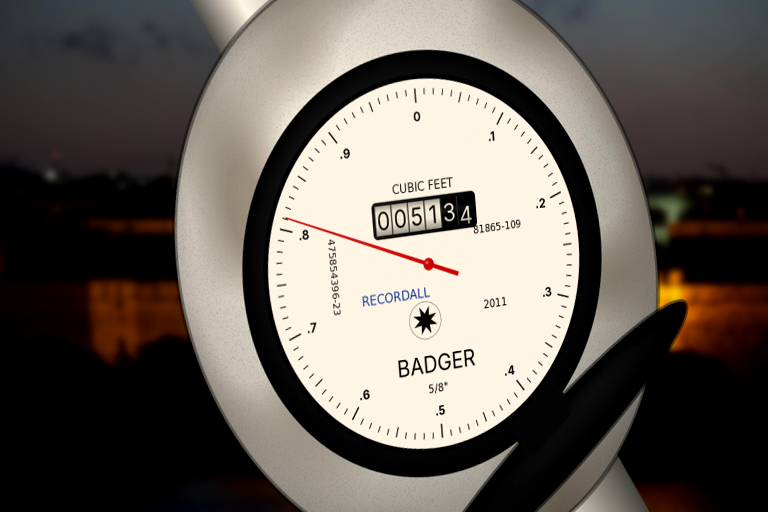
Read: 5133.81 (ft³)
